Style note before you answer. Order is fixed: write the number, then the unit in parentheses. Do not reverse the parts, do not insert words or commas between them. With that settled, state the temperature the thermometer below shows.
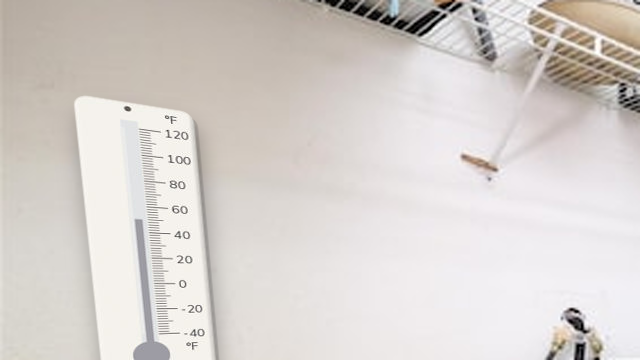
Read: 50 (°F)
